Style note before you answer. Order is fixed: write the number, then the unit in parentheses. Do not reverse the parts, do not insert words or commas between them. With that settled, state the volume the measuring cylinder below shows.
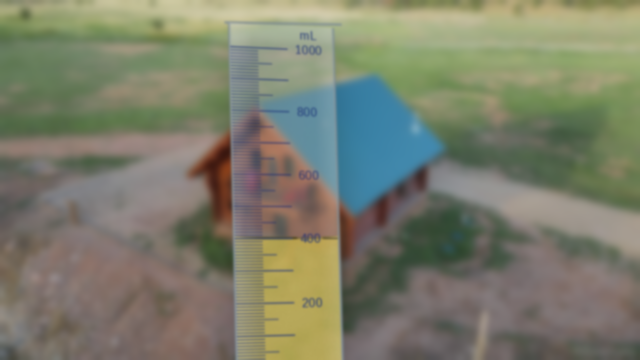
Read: 400 (mL)
